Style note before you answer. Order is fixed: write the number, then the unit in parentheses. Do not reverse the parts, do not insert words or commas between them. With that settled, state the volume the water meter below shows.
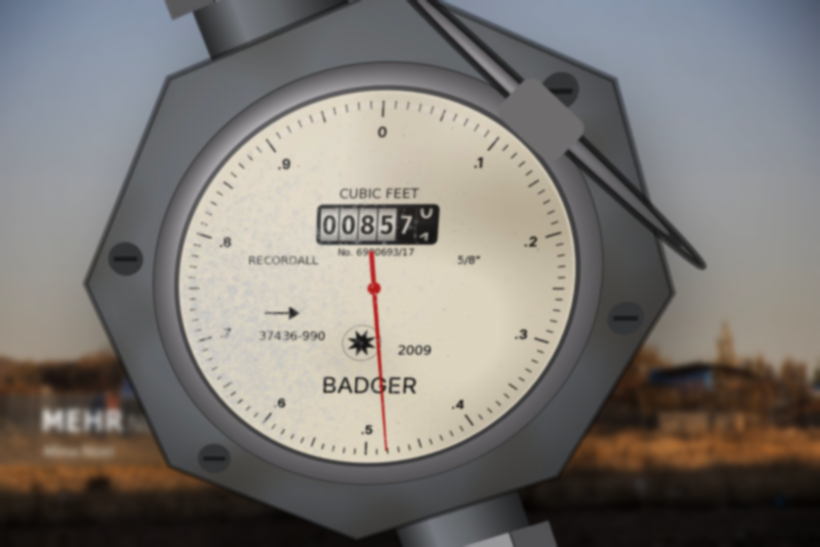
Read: 8570.48 (ft³)
